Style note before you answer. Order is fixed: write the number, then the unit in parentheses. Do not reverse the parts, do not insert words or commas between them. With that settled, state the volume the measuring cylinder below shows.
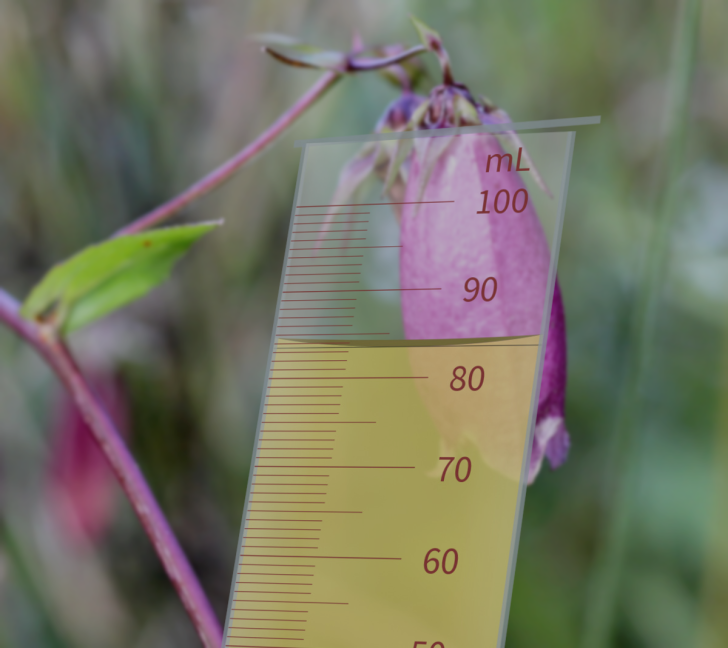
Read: 83.5 (mL)
